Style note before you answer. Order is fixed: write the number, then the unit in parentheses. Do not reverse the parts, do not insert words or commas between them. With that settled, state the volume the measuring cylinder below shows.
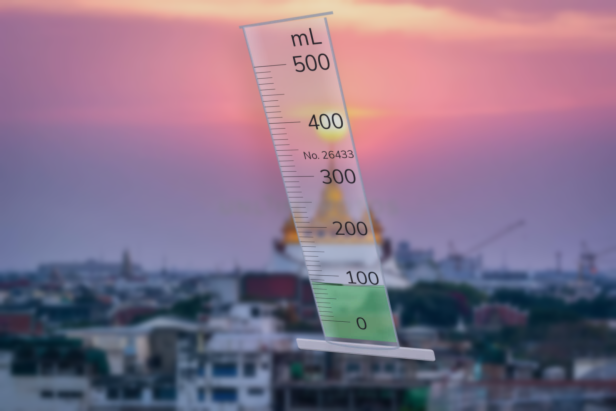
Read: 80 (mL)
